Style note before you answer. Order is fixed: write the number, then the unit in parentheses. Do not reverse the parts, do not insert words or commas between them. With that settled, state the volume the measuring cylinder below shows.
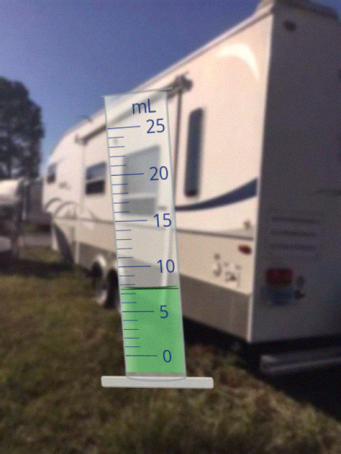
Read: 7.5 (mL)
